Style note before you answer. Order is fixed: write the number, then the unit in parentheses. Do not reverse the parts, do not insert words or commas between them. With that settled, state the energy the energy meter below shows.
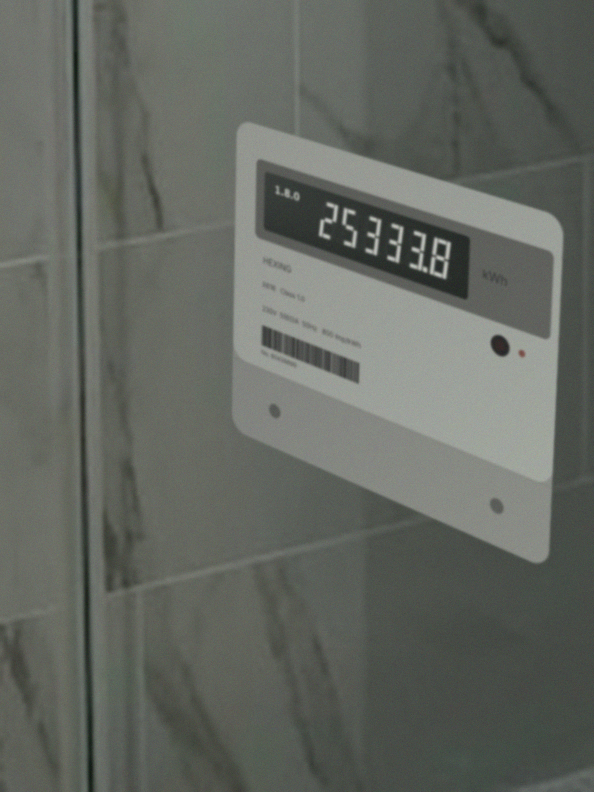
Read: 25333.8 (kWh)
